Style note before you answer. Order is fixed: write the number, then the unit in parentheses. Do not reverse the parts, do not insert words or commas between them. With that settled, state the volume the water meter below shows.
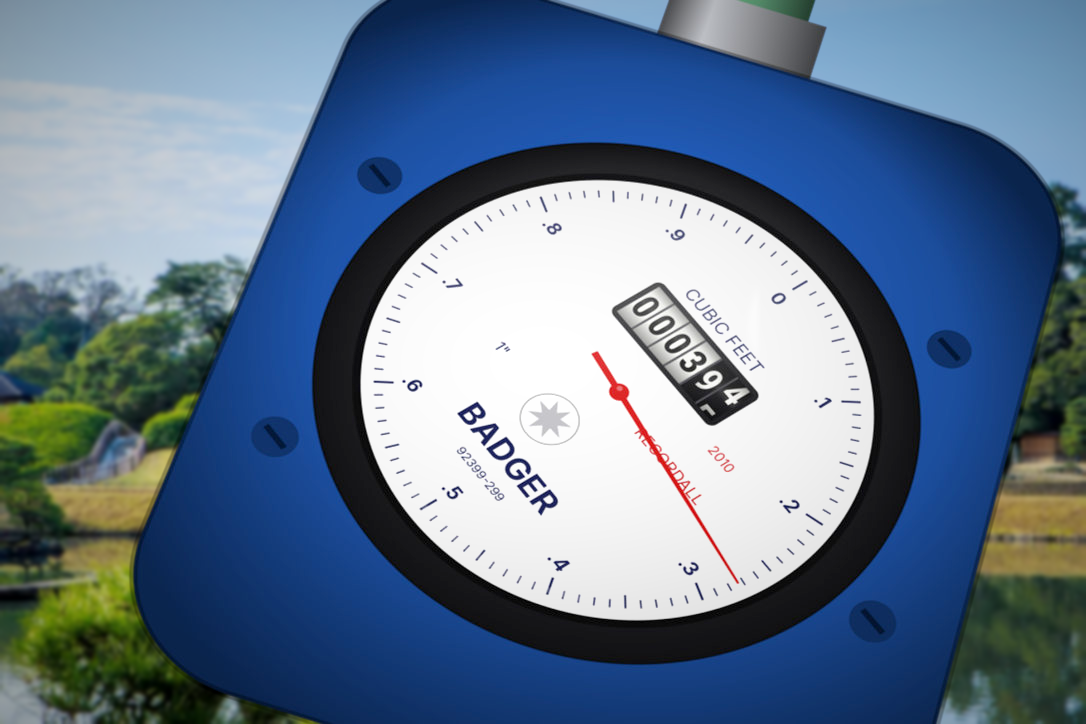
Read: 394.27 (ft³)
